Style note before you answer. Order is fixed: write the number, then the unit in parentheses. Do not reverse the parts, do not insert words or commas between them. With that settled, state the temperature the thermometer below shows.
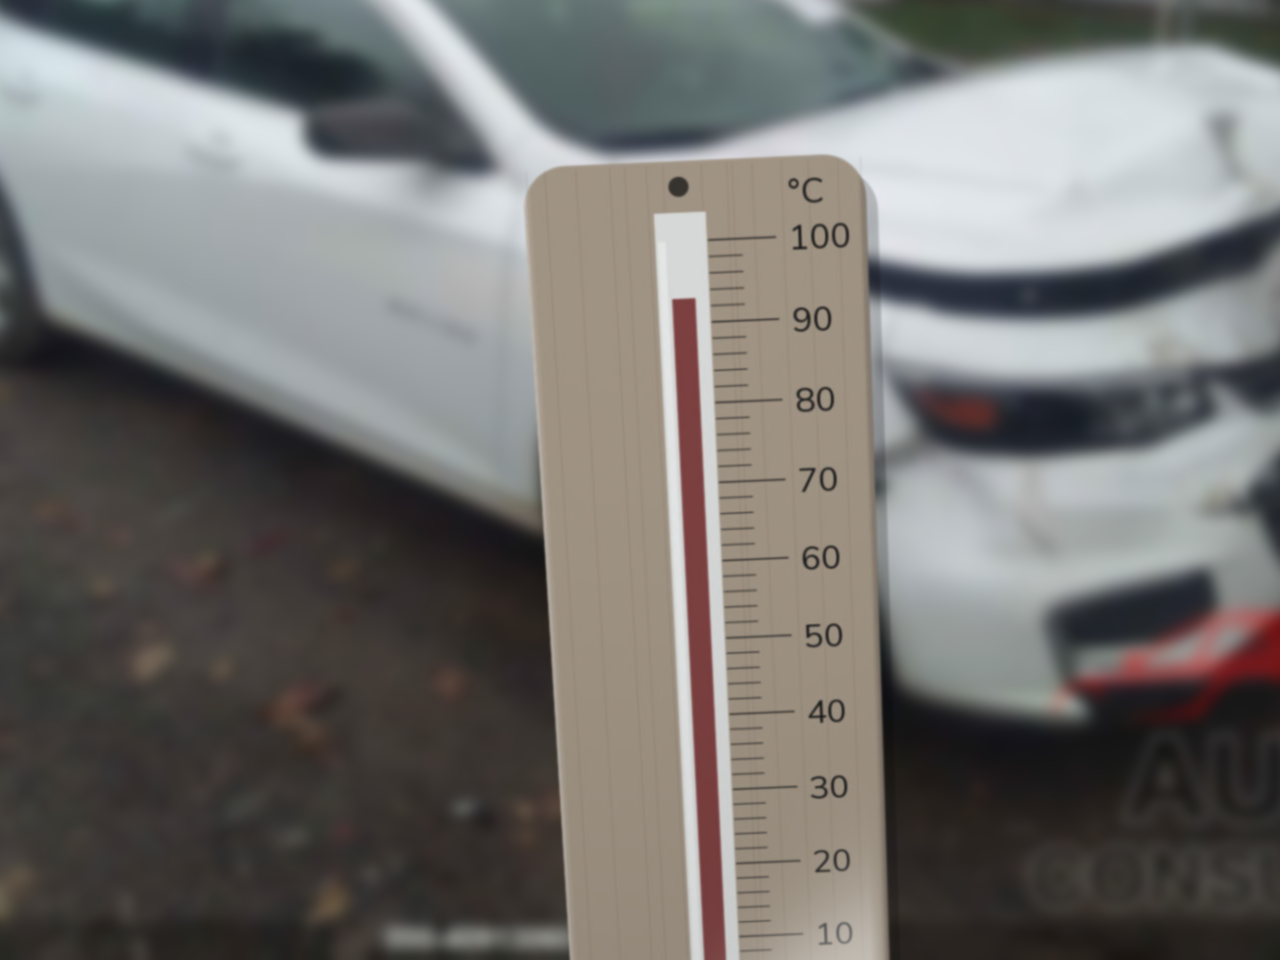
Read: 93 (°C)
